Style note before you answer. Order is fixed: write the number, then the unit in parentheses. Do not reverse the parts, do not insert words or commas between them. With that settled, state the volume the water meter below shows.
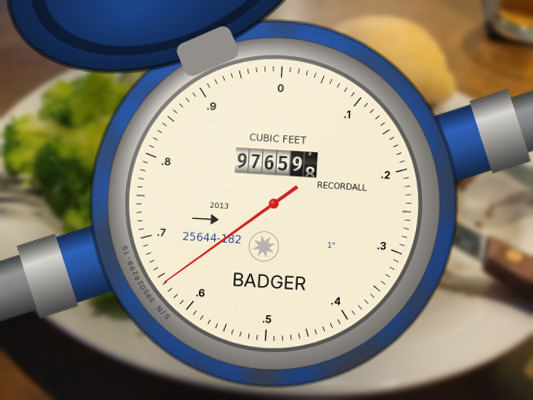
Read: 976597.64 (ft³)
